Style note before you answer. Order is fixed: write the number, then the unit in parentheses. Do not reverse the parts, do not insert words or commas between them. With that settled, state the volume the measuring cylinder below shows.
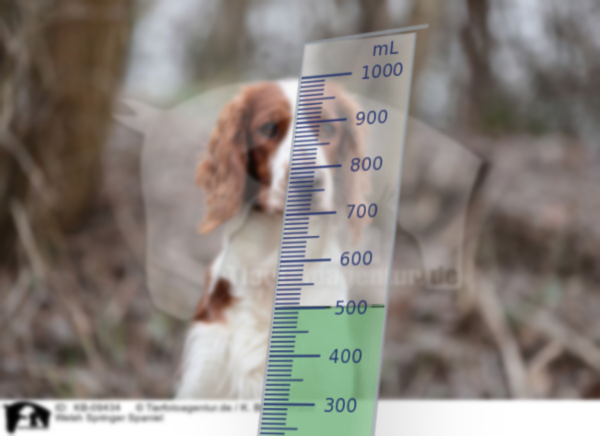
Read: 500 (mL)
